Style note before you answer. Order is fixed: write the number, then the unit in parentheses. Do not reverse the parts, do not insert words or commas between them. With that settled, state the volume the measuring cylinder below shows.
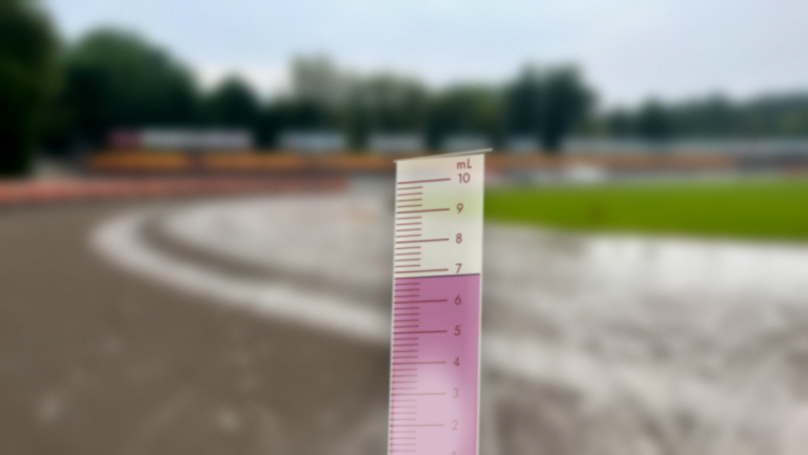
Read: 6.8 (mL)
